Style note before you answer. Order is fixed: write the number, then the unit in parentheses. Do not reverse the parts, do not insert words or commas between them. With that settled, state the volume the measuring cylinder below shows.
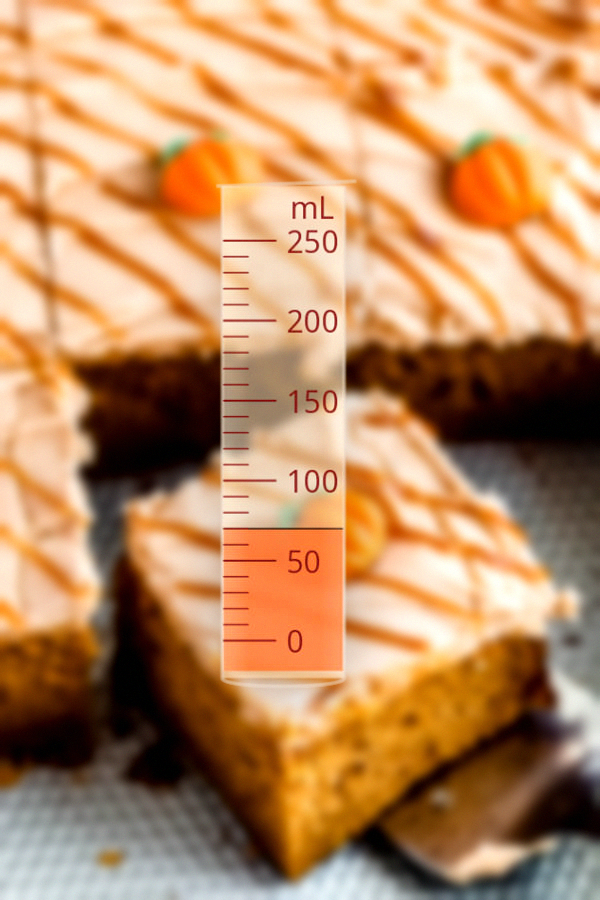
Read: 70 (mL)
